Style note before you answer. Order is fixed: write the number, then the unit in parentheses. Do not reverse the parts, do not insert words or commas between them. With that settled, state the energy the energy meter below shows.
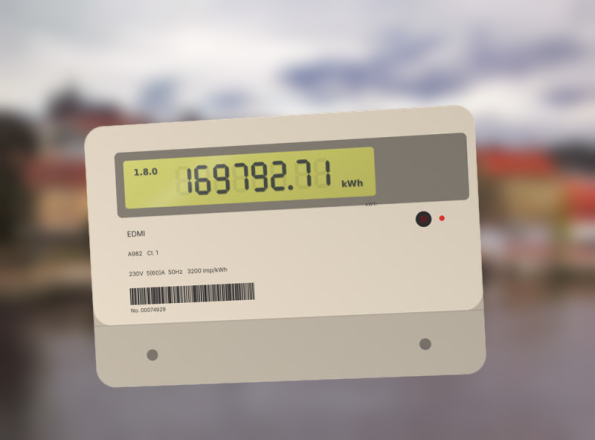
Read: 169792.71 (kWh)
